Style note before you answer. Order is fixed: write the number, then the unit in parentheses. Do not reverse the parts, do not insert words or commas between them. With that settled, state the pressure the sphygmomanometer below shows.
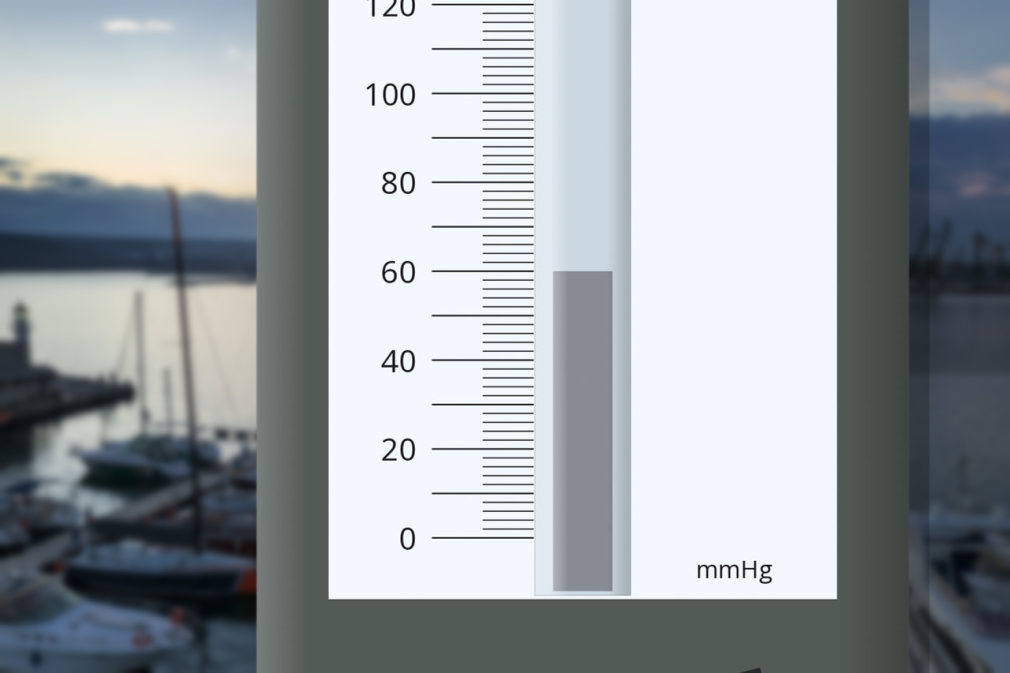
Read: 60 (mmHg)
